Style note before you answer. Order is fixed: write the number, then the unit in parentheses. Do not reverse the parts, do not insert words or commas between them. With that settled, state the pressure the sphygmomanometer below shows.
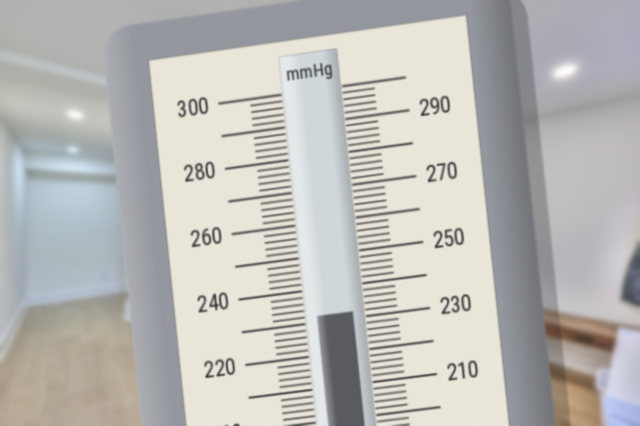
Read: 232 (mmHg)
